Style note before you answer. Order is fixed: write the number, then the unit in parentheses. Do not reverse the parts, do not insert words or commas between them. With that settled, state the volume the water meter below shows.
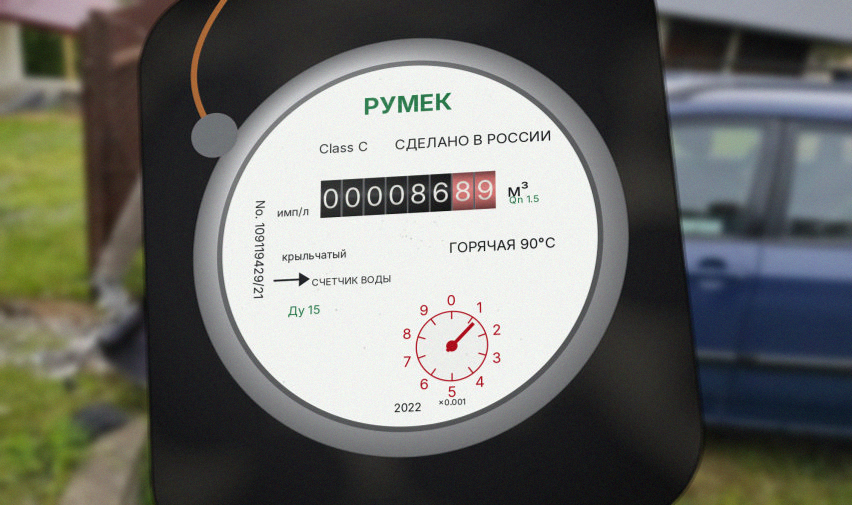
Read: 86.891 (m³)
